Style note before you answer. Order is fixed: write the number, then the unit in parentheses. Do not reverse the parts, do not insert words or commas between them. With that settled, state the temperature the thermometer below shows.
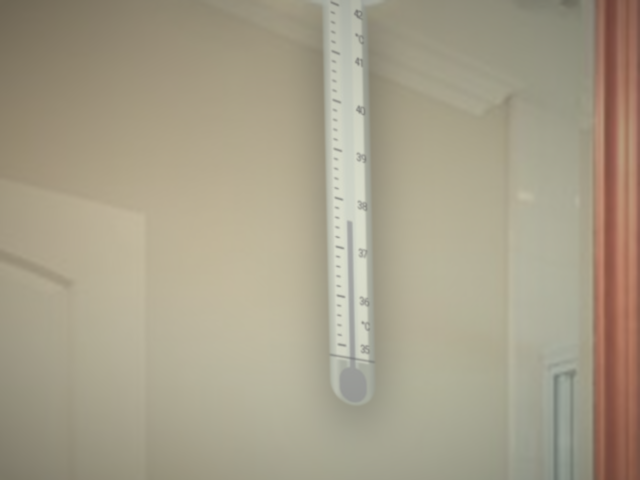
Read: 37.6 (°C)
